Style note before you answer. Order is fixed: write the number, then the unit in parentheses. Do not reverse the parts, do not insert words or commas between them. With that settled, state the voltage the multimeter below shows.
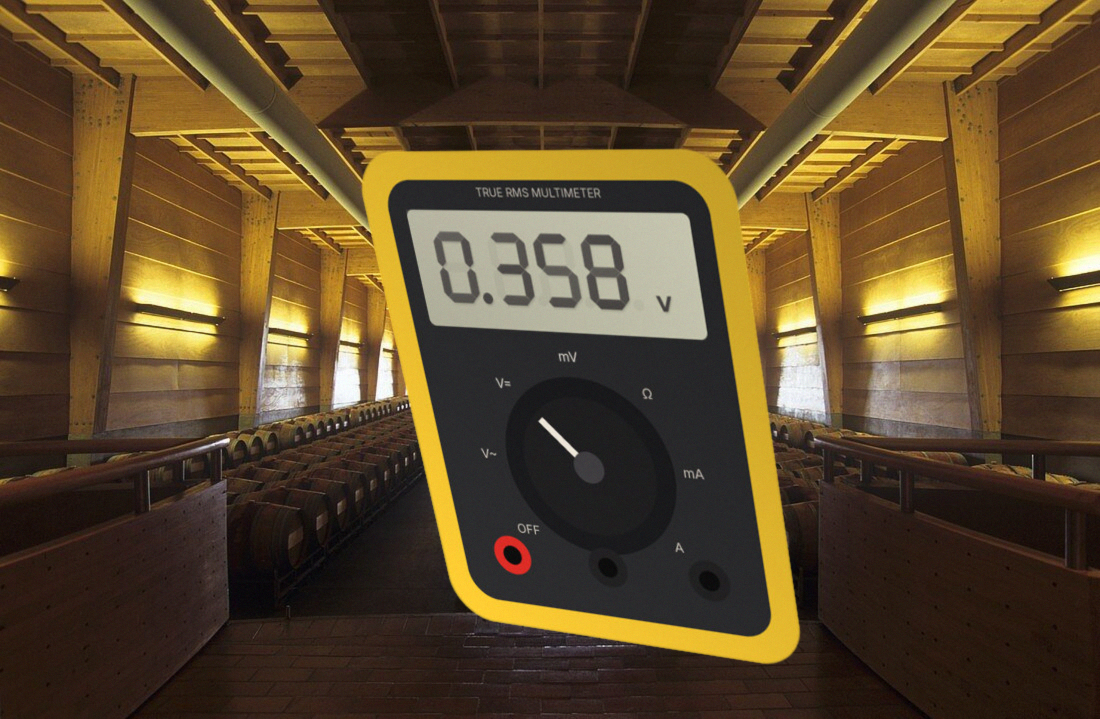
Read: 0.358 (V)
